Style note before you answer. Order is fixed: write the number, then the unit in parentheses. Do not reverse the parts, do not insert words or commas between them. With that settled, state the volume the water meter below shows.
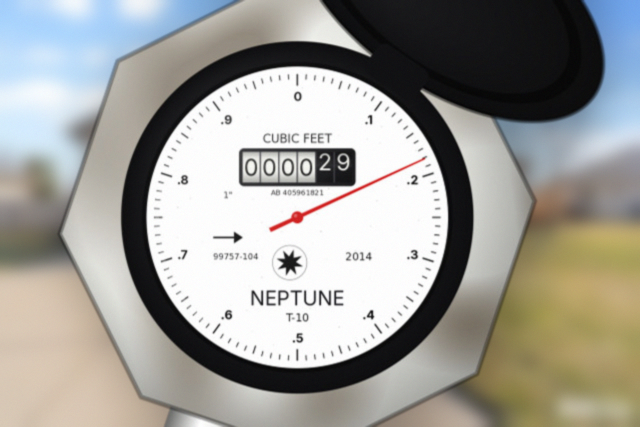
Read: 29.18 (ft³)
